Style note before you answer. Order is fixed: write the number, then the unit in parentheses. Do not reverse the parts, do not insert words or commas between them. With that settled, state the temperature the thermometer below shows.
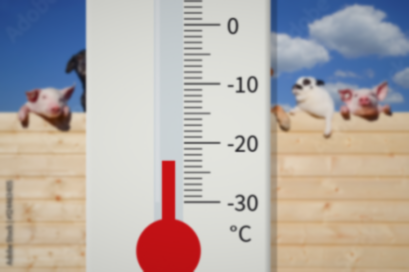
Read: -23 (°C)
